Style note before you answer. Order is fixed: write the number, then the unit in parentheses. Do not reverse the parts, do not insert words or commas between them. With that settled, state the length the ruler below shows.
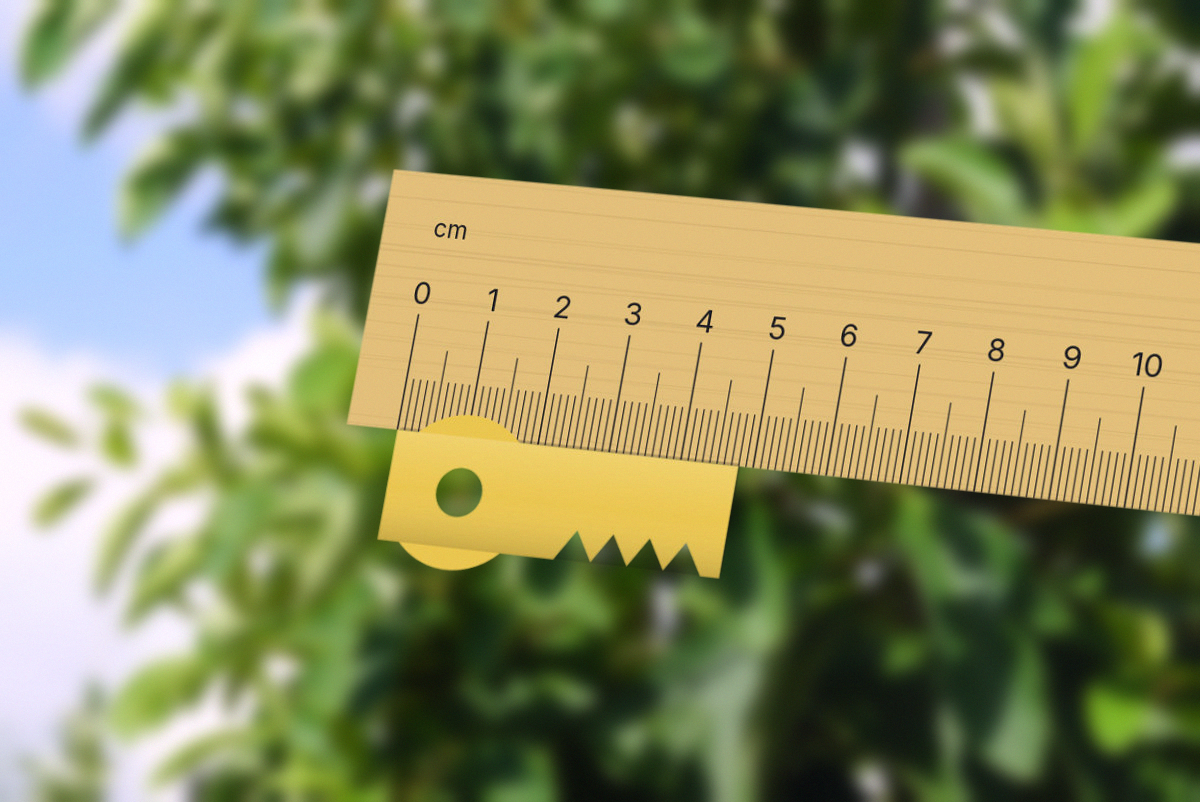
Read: 4.8 (cm)
